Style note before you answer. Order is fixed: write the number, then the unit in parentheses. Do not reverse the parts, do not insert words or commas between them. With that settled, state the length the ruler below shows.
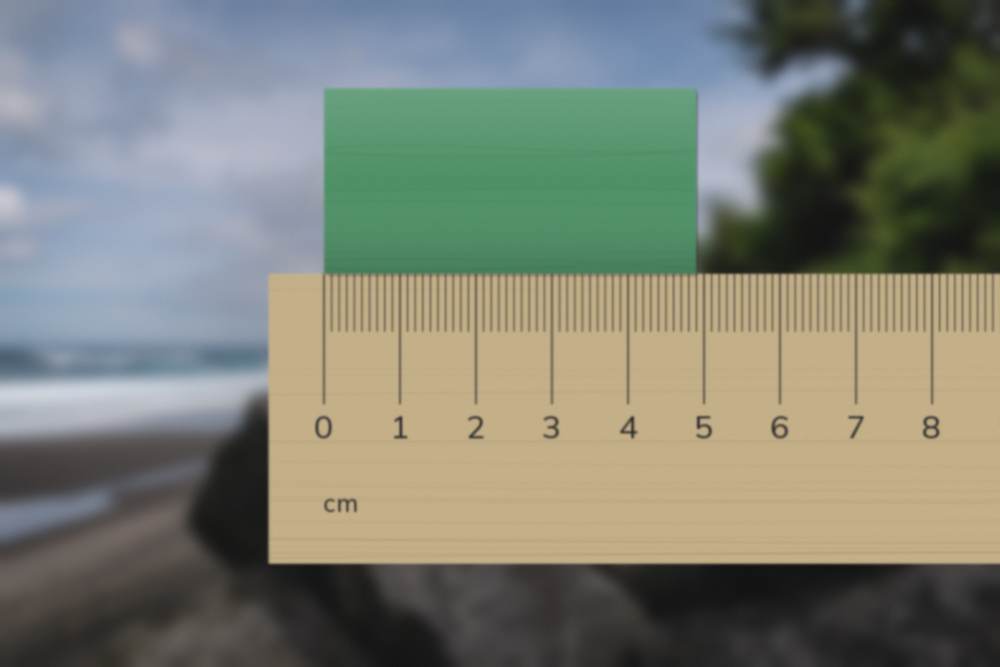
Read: 4.9 (cm)
